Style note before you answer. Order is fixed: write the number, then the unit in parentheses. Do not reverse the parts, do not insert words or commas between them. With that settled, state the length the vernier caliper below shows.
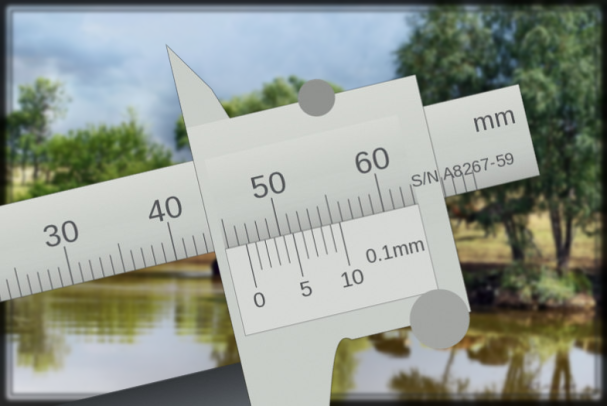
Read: 46.7 (mm)
